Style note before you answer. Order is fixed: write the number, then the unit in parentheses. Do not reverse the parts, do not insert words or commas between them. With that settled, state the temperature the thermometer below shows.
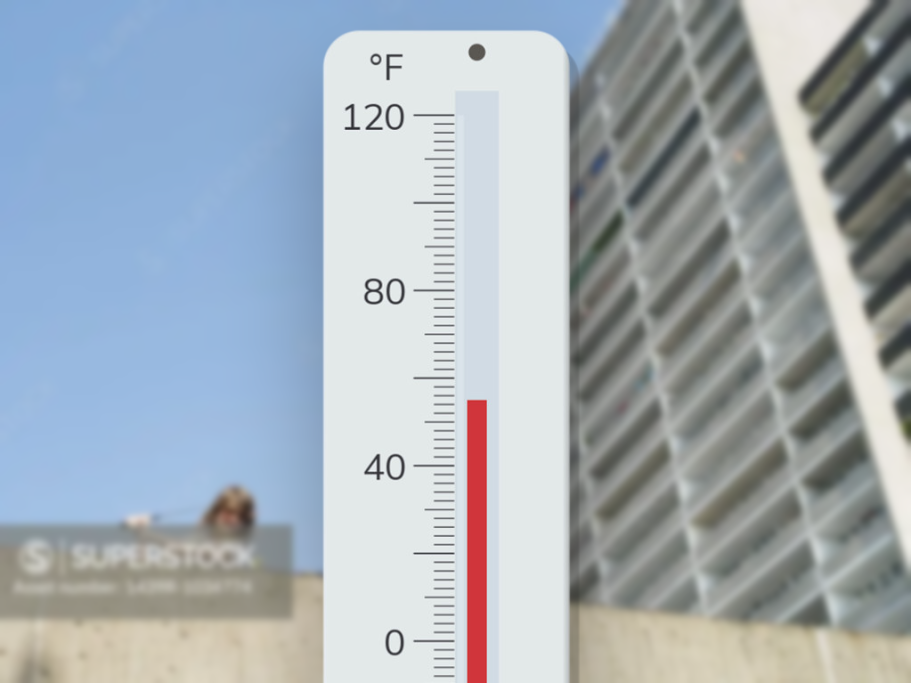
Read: 55 (°F)
